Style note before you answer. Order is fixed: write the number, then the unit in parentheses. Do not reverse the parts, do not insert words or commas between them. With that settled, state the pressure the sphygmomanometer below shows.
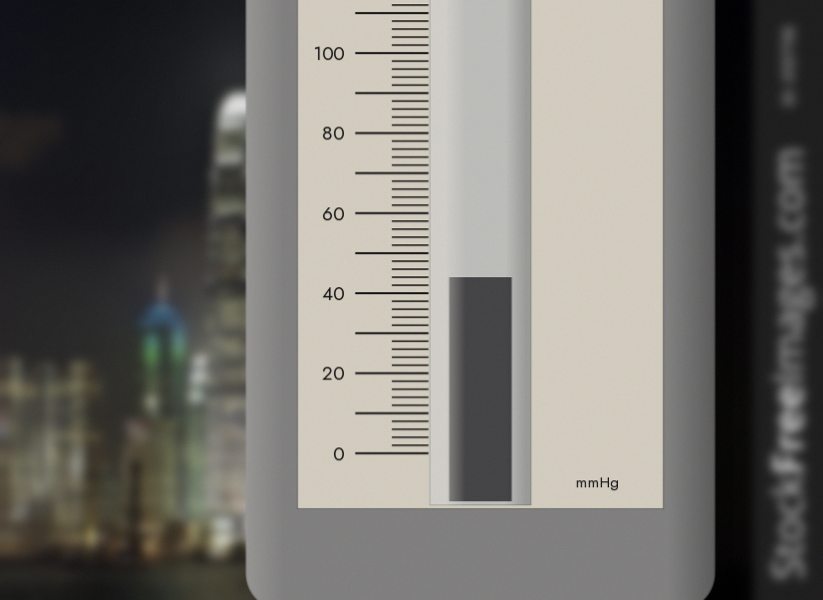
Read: 44 (mmHg)
